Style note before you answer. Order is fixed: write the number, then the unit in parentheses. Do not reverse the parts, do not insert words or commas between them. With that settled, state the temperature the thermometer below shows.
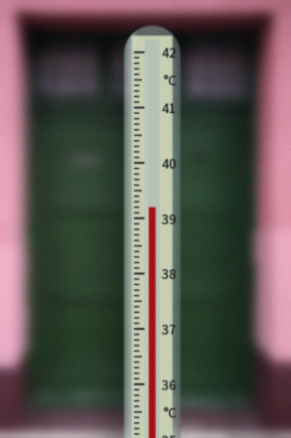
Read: 39.2 (°C)
